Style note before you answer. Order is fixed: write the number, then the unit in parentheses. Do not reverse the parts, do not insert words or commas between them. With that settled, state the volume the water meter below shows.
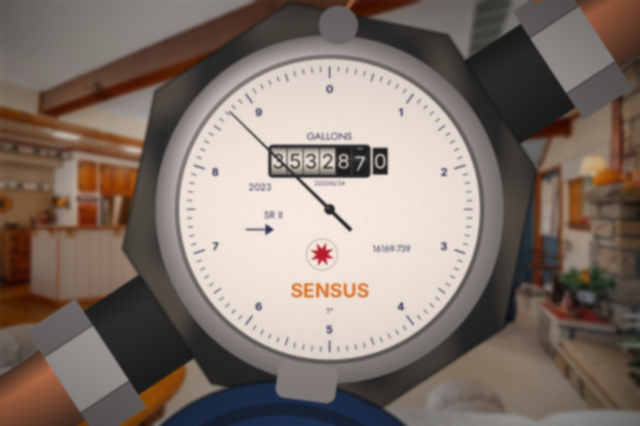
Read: 3532868.7 (gal)
